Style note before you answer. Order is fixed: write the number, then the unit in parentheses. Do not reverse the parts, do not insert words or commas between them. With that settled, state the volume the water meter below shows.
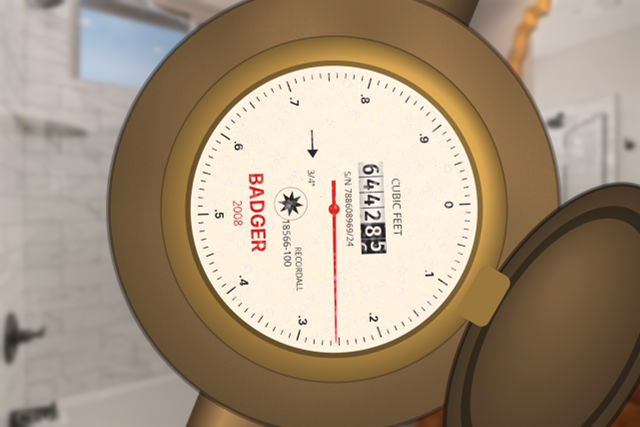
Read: 644285.25 (ft³)
